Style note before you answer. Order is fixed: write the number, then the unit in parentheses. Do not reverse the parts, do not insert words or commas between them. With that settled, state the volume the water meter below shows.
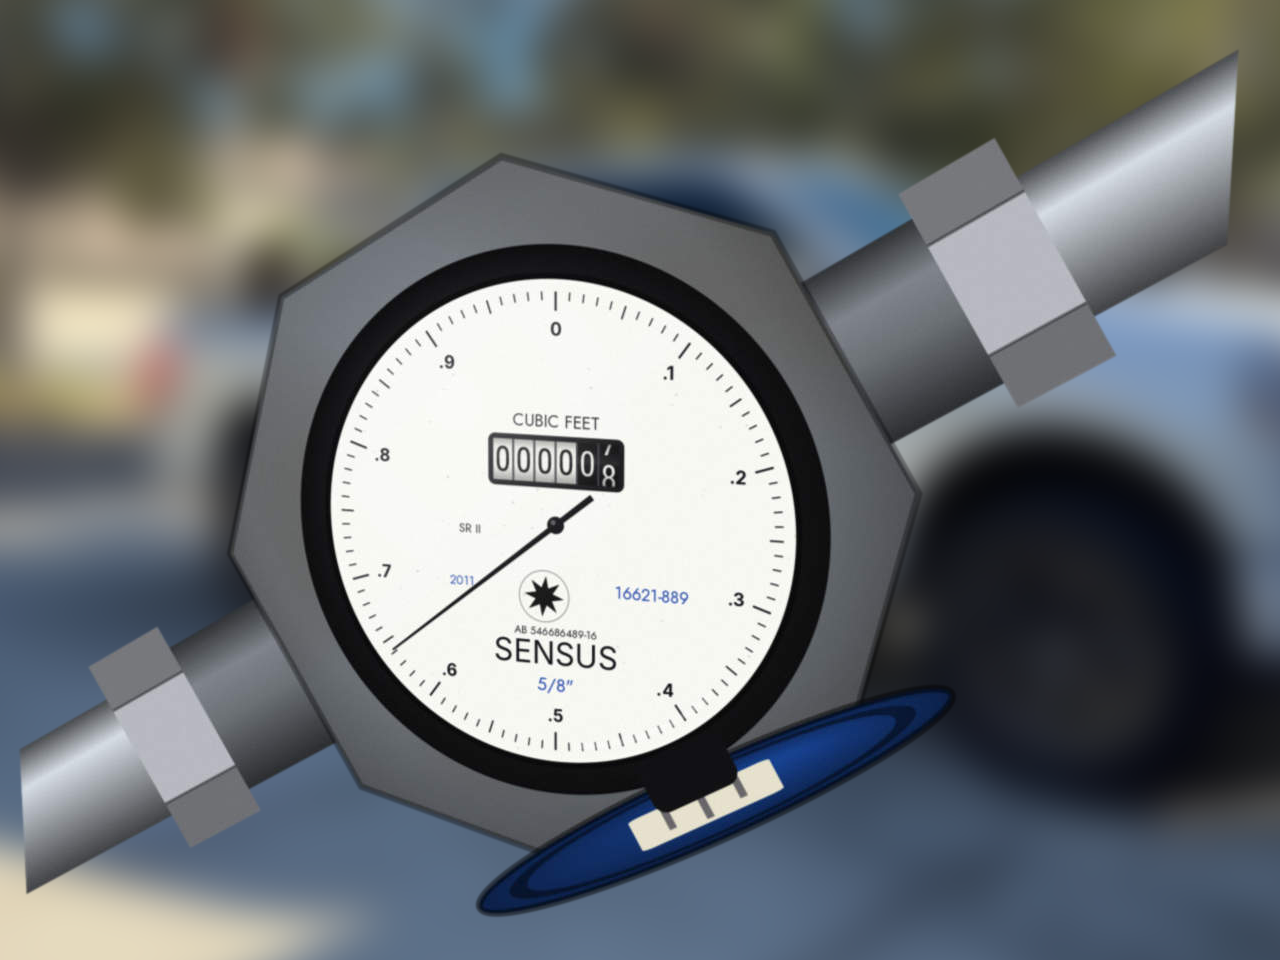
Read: 7.64 (ft³)
